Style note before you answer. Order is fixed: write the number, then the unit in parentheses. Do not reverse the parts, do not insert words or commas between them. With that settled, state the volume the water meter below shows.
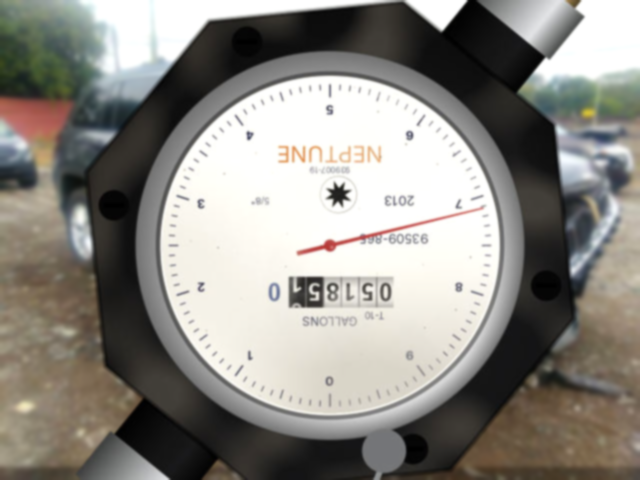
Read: 518507.1 (gal)
